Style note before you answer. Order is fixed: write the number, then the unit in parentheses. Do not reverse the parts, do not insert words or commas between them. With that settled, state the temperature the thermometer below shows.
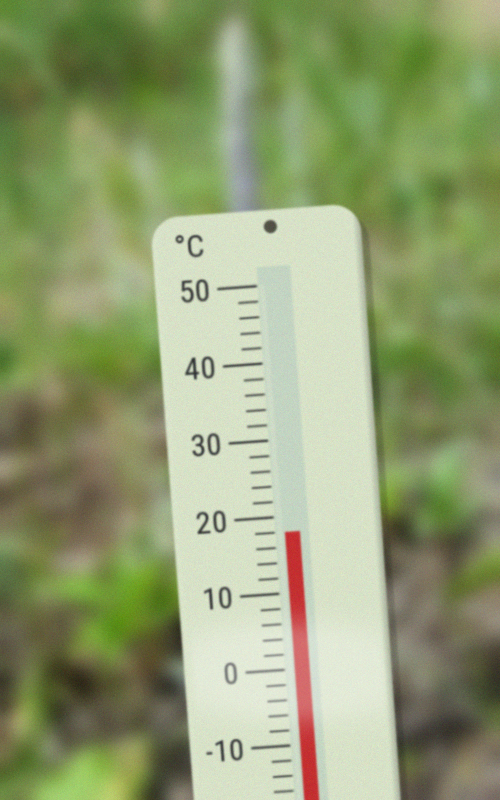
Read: 18 (°C)
